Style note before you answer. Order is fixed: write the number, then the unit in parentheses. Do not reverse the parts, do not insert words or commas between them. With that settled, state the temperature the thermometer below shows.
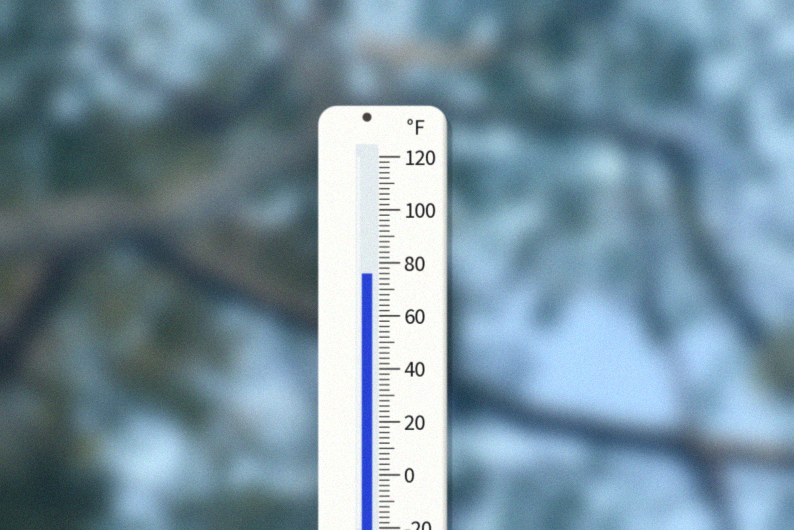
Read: 76 (°F)
